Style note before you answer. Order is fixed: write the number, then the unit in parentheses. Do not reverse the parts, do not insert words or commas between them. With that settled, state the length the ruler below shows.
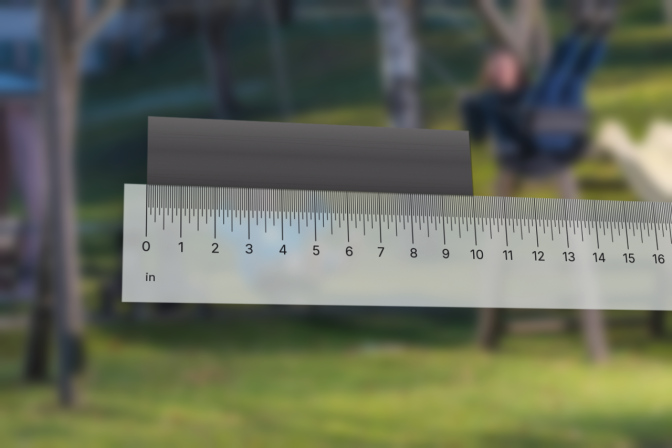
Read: 10 (in)
